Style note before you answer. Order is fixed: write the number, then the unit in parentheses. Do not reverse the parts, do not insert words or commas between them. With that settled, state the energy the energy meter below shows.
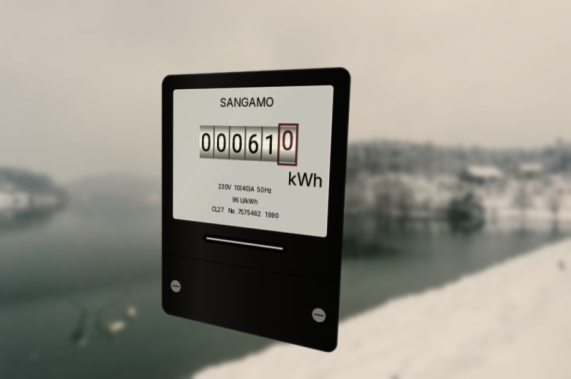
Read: 61.0 (kWh)
